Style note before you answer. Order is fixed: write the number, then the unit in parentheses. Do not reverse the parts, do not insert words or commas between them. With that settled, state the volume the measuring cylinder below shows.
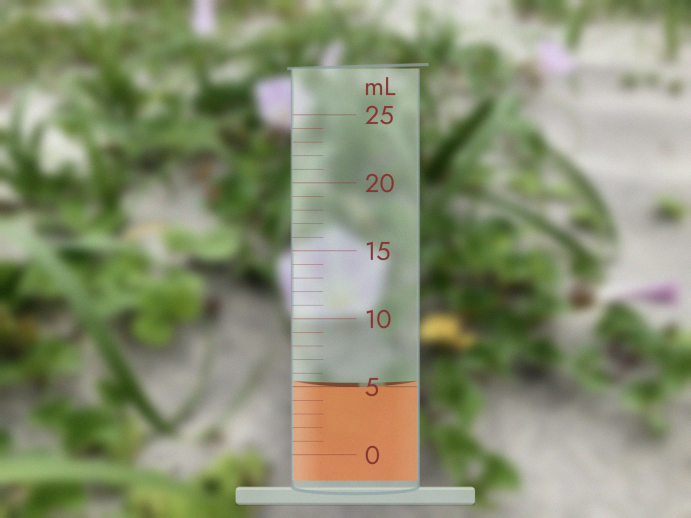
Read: 5 (mL)
